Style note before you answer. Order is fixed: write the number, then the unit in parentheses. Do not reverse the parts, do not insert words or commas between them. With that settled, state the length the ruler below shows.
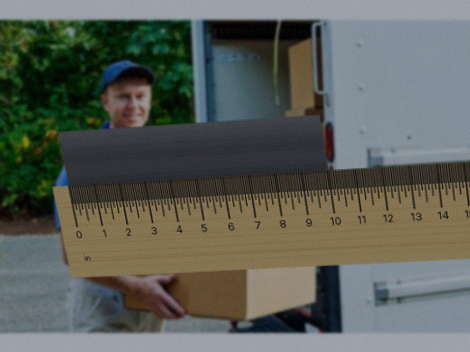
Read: 10 (in)
